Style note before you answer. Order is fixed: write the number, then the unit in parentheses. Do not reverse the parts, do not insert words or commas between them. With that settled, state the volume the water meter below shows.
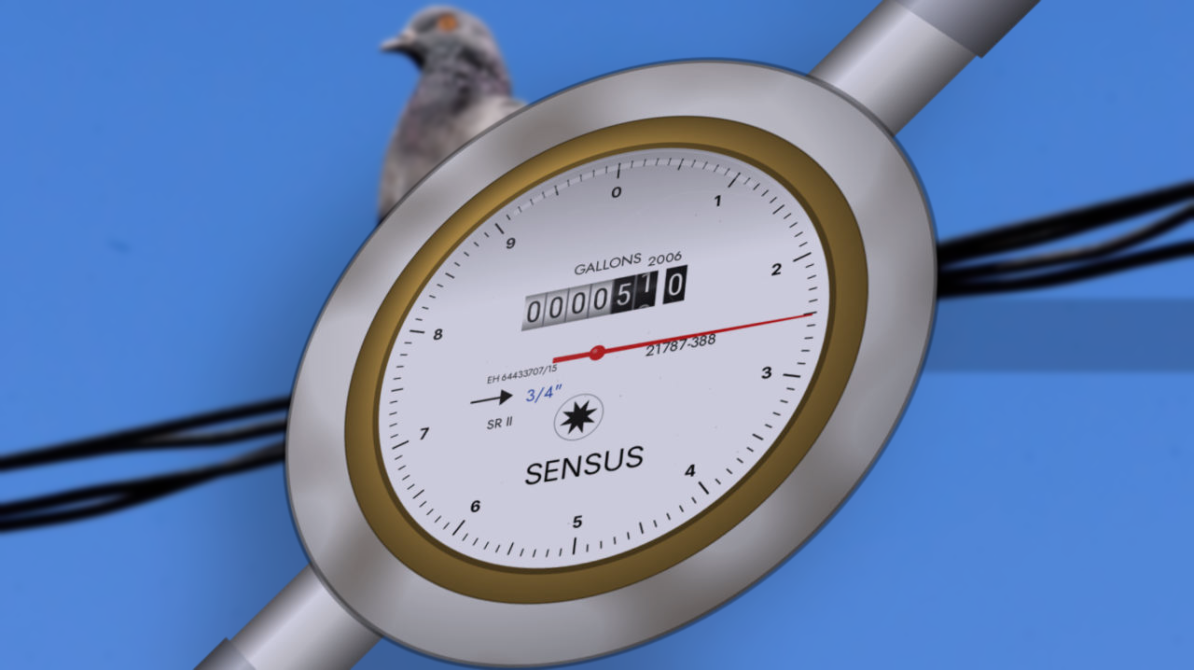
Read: 512.5 (gal)
